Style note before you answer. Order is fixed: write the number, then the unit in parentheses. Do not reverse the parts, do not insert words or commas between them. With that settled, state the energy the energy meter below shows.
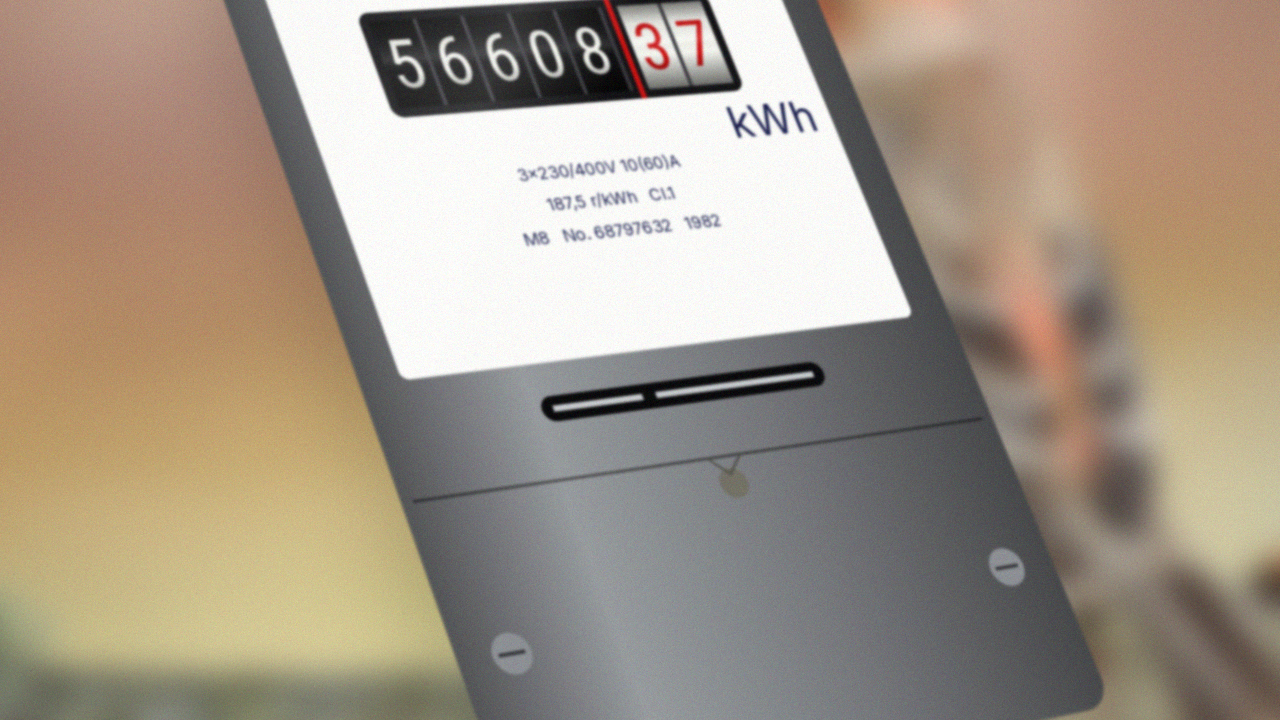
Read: 56608.37 (kWh)
